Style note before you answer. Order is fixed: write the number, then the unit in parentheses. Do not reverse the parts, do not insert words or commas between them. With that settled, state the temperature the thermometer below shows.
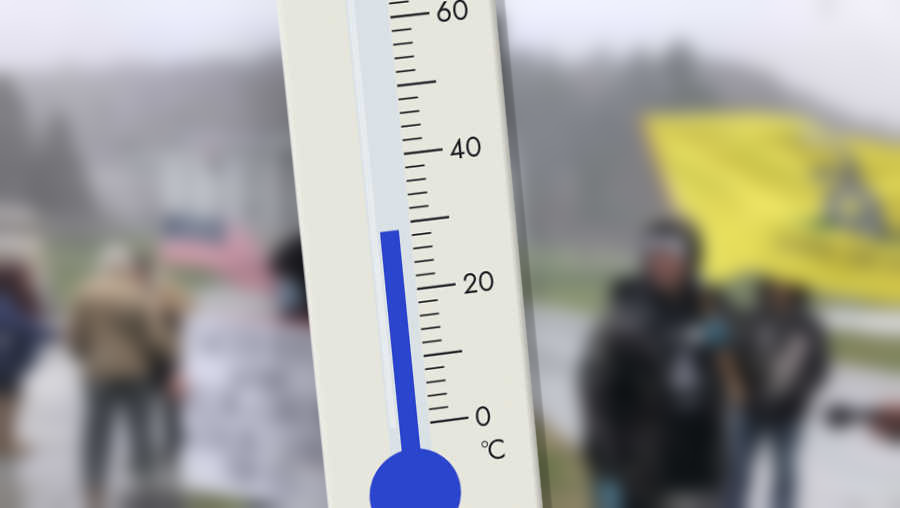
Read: 29 (°C)
